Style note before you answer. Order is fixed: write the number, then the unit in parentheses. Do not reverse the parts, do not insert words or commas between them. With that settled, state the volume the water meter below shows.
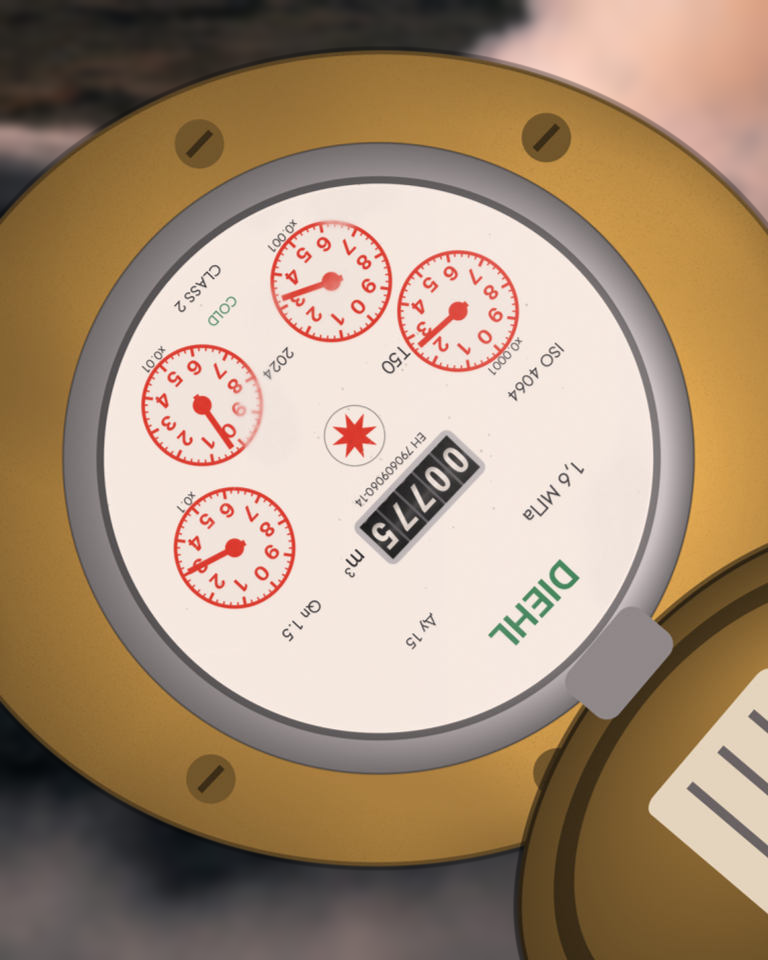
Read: 775.3032 (m³)
